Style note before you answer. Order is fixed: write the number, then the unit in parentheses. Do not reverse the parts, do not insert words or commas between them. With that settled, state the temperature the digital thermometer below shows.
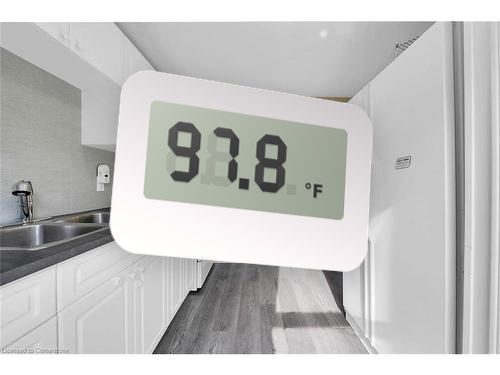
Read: 97.8 (°F)
